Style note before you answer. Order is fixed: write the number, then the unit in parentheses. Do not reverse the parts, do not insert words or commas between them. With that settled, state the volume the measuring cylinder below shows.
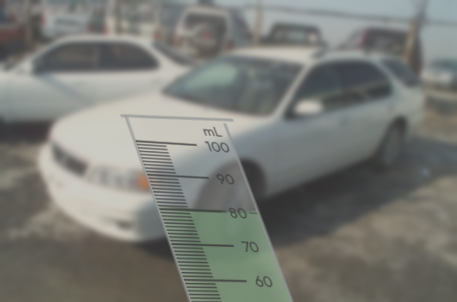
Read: 80 (mL)
